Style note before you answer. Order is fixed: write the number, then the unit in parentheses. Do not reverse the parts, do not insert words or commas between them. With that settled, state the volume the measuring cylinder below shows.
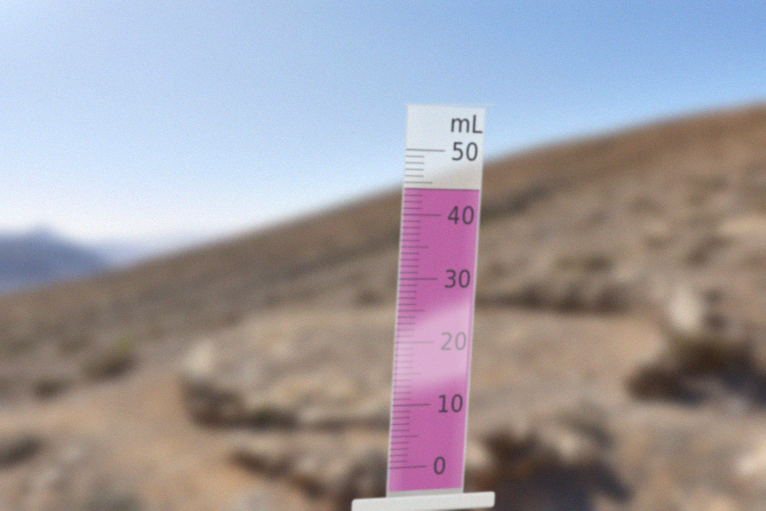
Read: 44 (mL)
